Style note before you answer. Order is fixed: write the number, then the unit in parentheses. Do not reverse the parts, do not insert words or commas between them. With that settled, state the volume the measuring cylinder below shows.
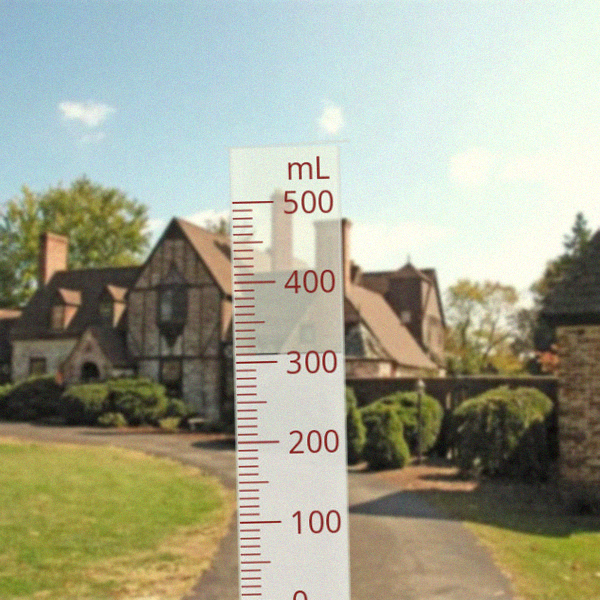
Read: 310 (mL)
